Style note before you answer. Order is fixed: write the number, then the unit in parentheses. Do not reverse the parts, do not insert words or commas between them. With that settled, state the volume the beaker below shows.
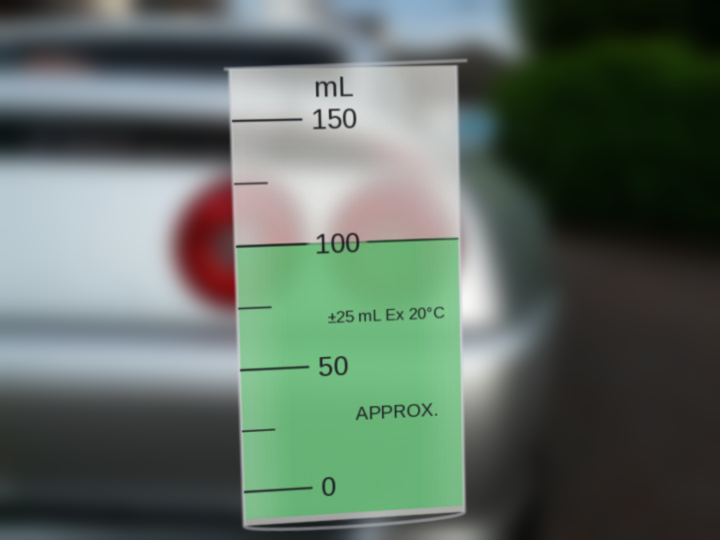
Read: 100 (mL)
